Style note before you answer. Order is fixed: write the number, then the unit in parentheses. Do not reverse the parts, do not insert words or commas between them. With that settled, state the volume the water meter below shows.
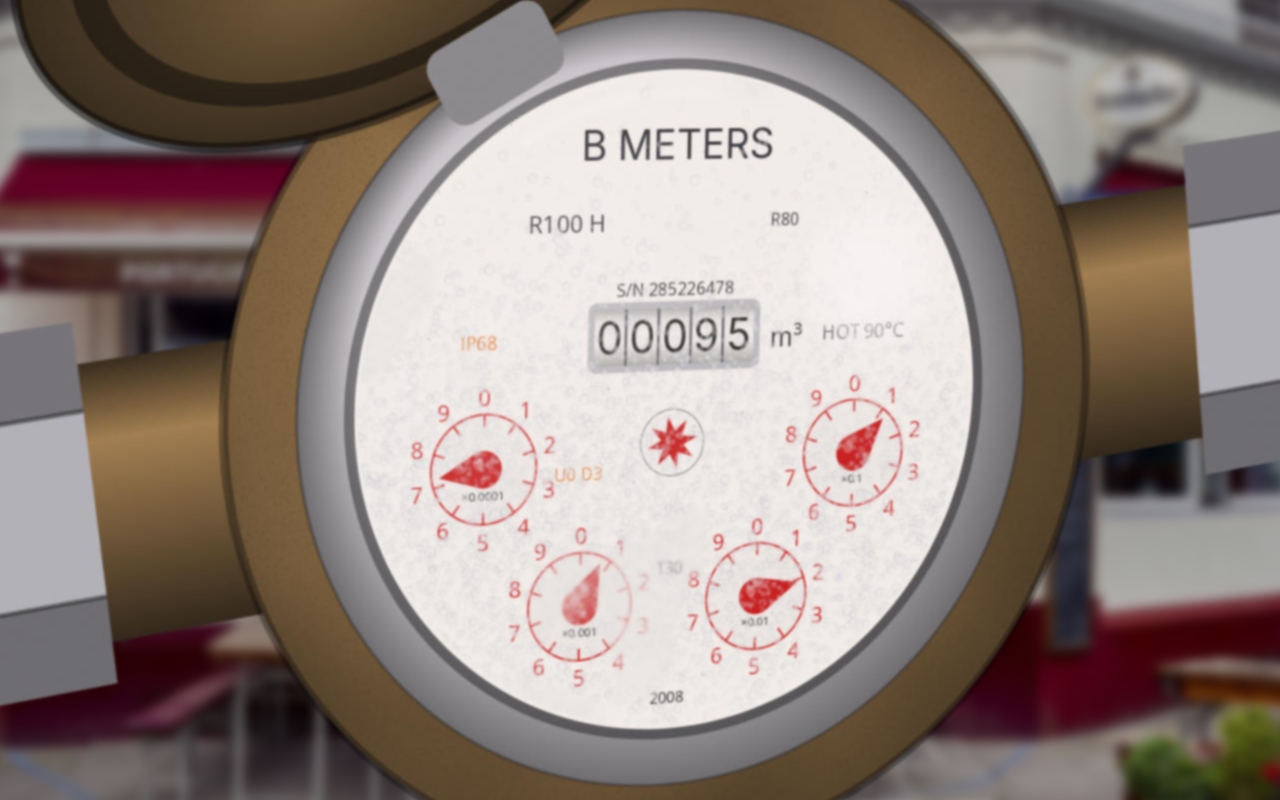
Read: 95.1207 (m³)
